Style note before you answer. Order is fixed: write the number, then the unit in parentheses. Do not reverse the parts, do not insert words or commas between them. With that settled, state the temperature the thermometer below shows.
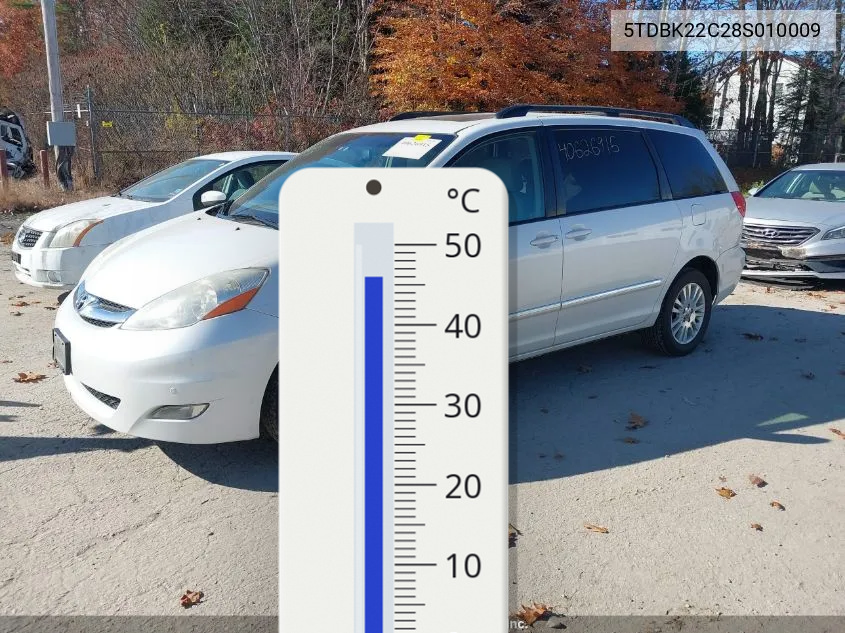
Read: 46 (°C)
